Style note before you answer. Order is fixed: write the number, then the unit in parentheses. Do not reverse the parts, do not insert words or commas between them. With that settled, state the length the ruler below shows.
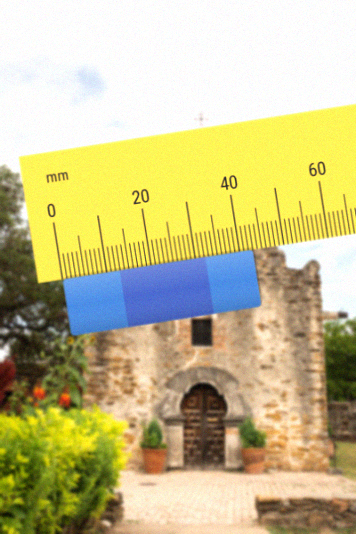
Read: 43 (mm)
